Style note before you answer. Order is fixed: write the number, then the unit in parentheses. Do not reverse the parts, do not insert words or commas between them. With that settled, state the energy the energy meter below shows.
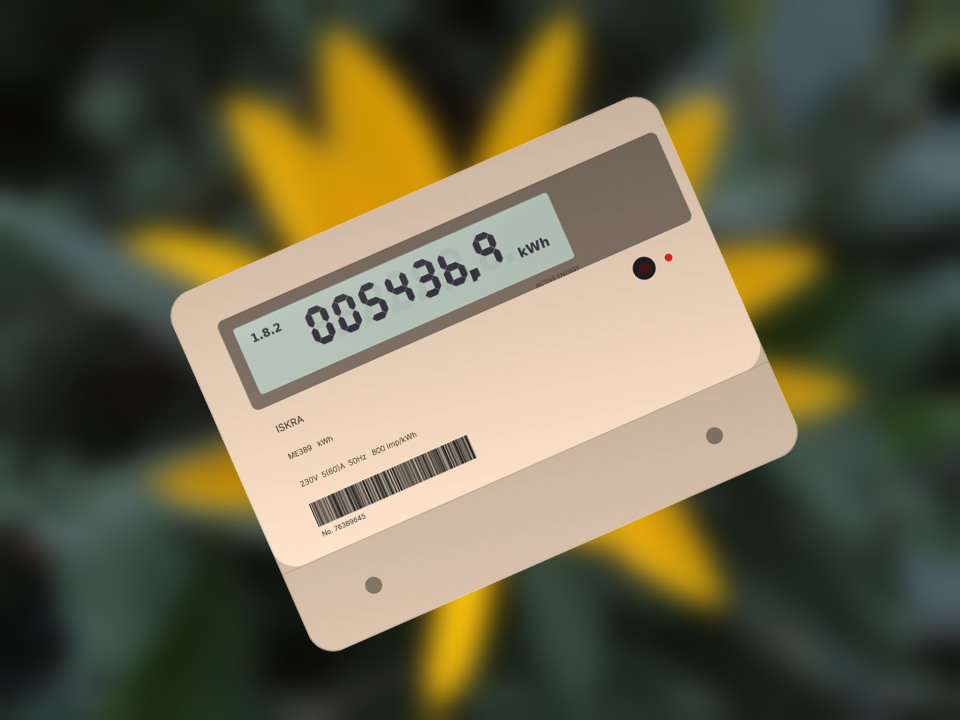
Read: 5436.9 (kWh)
